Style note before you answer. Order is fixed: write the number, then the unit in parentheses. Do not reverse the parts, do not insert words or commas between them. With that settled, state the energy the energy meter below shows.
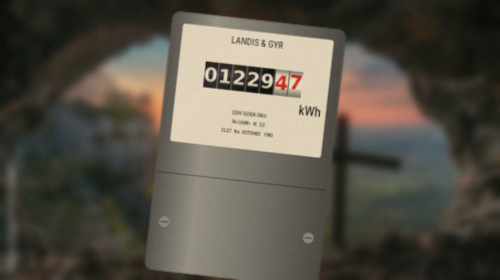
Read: 1229.47 (kWh)
